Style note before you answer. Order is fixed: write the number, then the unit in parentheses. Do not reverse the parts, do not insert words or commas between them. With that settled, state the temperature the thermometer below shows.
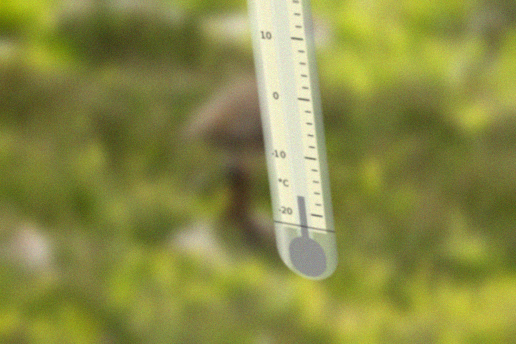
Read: -17 (°C)
